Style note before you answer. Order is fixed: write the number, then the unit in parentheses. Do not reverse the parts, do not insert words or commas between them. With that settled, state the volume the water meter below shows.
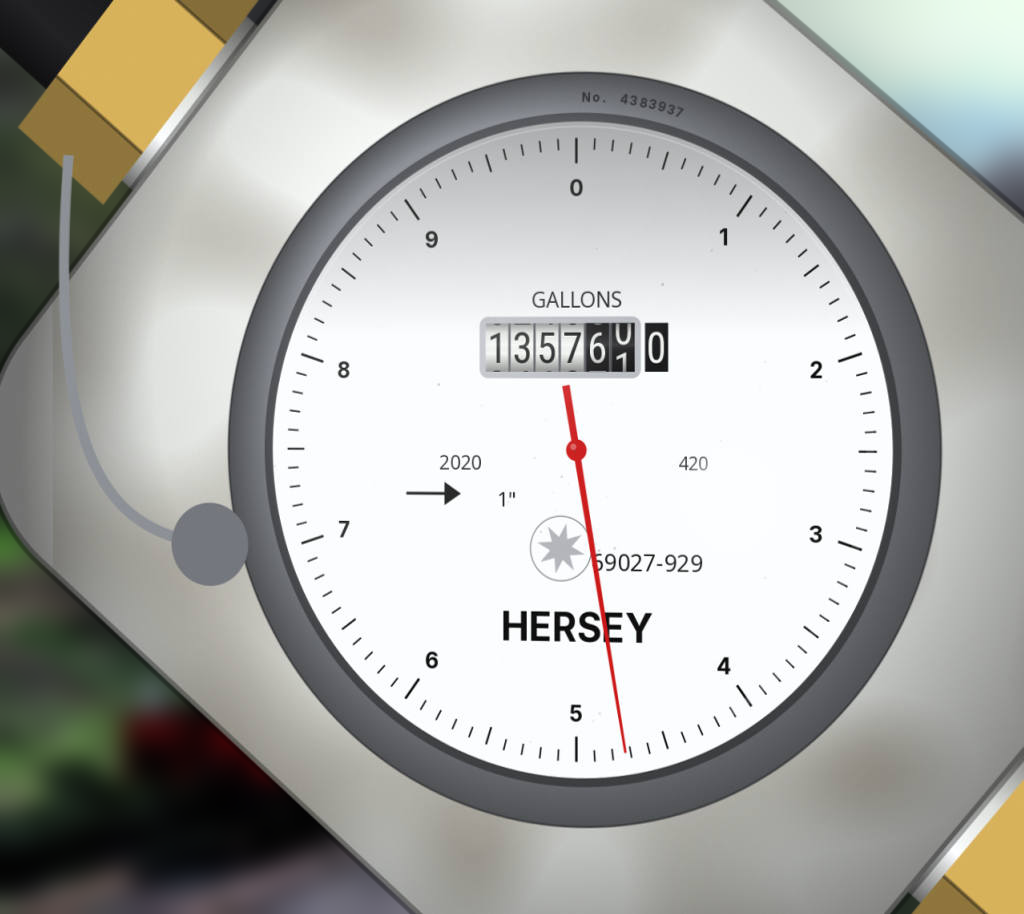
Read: 1357604.7 (gal)
